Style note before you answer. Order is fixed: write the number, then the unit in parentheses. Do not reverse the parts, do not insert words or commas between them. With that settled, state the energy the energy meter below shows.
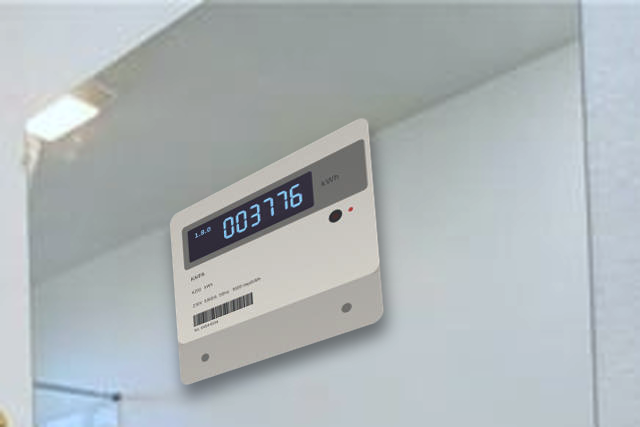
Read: 3776 (kWh)
